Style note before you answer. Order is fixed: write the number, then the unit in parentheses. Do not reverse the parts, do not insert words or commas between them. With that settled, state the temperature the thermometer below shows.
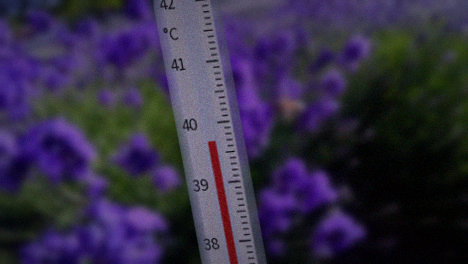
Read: 39.7 (°C)
